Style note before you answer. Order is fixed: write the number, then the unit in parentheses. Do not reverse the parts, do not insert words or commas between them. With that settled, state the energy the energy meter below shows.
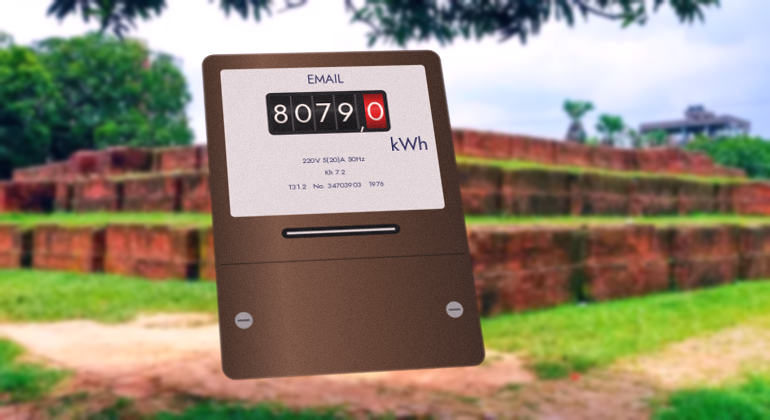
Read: 8079.0 (kWh)
